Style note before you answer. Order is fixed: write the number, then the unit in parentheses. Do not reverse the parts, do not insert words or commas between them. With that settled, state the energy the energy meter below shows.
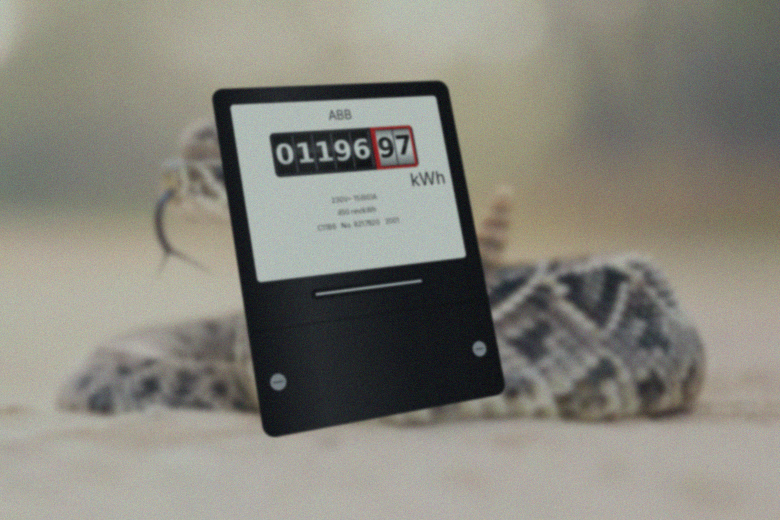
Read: 1196.97 (kWh)
